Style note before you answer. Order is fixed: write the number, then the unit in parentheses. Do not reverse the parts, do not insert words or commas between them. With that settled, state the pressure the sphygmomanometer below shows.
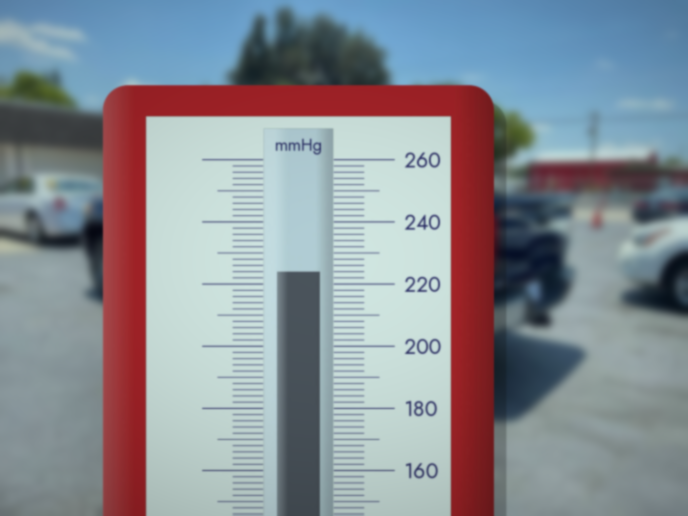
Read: 224 (mmHg)
